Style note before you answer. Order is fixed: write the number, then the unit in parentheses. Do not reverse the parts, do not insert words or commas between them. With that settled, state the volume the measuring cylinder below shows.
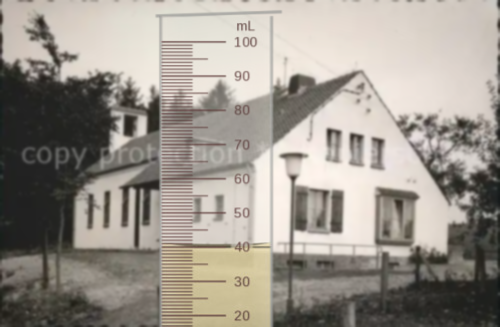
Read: 40 (mL)
